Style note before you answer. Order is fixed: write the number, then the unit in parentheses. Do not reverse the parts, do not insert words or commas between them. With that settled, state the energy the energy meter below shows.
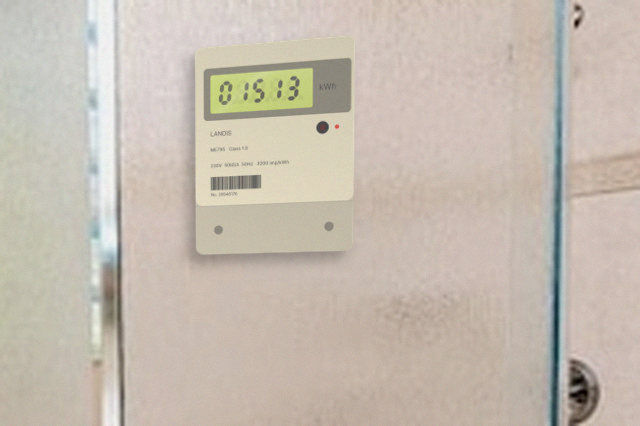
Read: 1513 (kWh)
